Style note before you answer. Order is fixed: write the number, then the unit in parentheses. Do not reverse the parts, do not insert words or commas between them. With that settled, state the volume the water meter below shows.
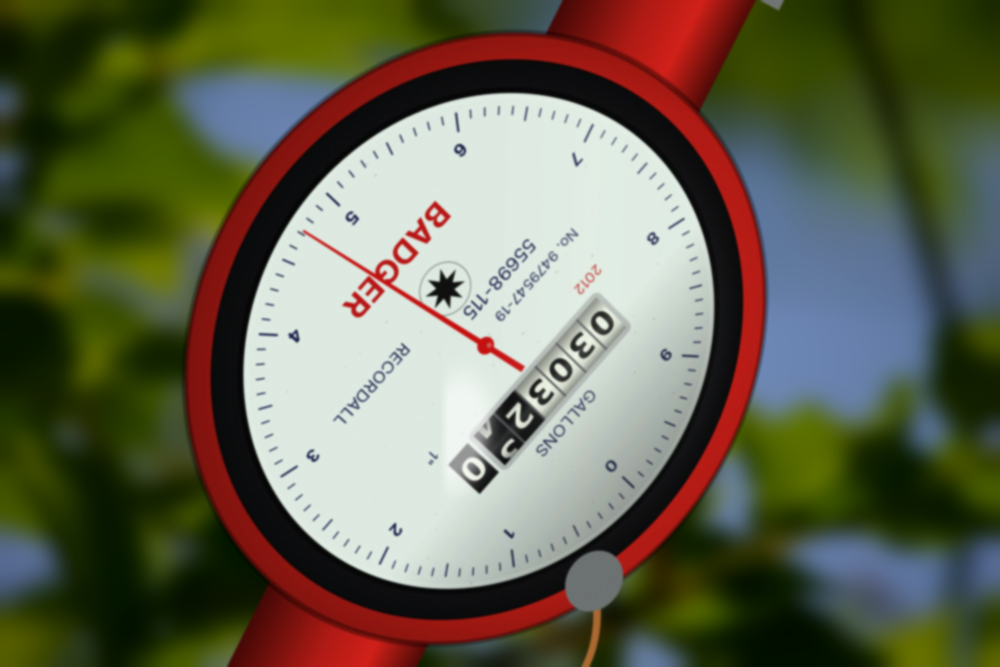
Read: 303234.7 (gal)
